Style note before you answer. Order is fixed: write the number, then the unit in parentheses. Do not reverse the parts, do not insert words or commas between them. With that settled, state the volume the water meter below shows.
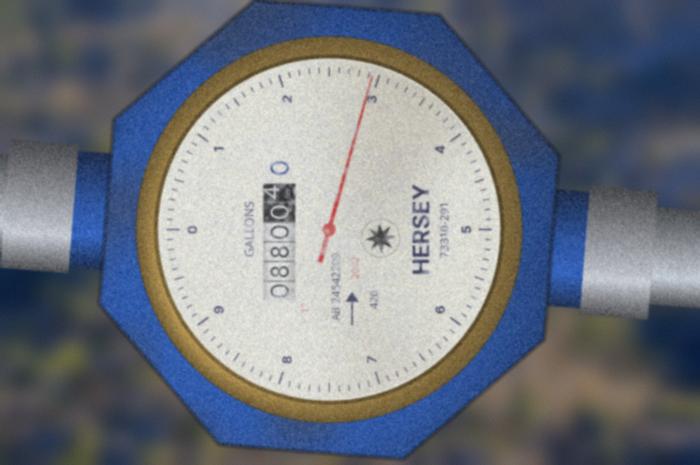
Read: 880042.9 (gal)
